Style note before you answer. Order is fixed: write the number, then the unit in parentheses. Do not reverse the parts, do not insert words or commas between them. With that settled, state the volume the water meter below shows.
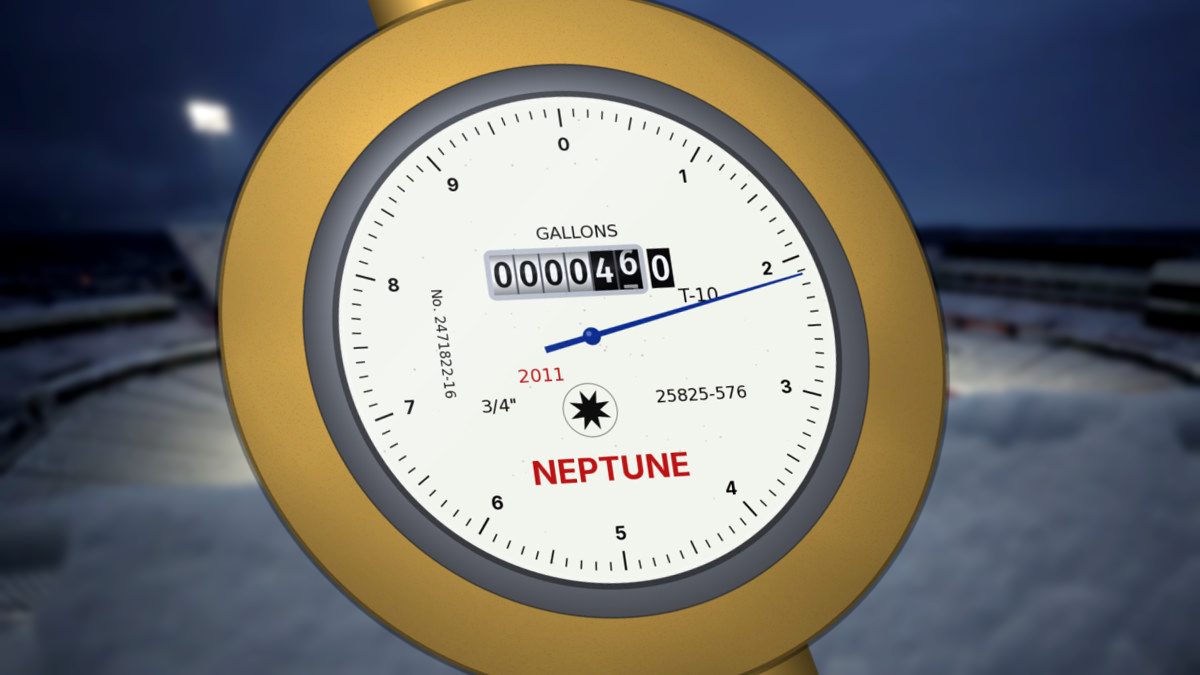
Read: 462.1 (gal)
